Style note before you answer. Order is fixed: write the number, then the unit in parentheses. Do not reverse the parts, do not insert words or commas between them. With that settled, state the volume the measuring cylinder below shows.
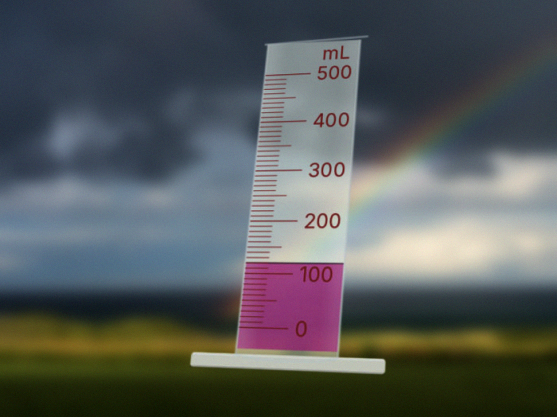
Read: 120 (mL)
